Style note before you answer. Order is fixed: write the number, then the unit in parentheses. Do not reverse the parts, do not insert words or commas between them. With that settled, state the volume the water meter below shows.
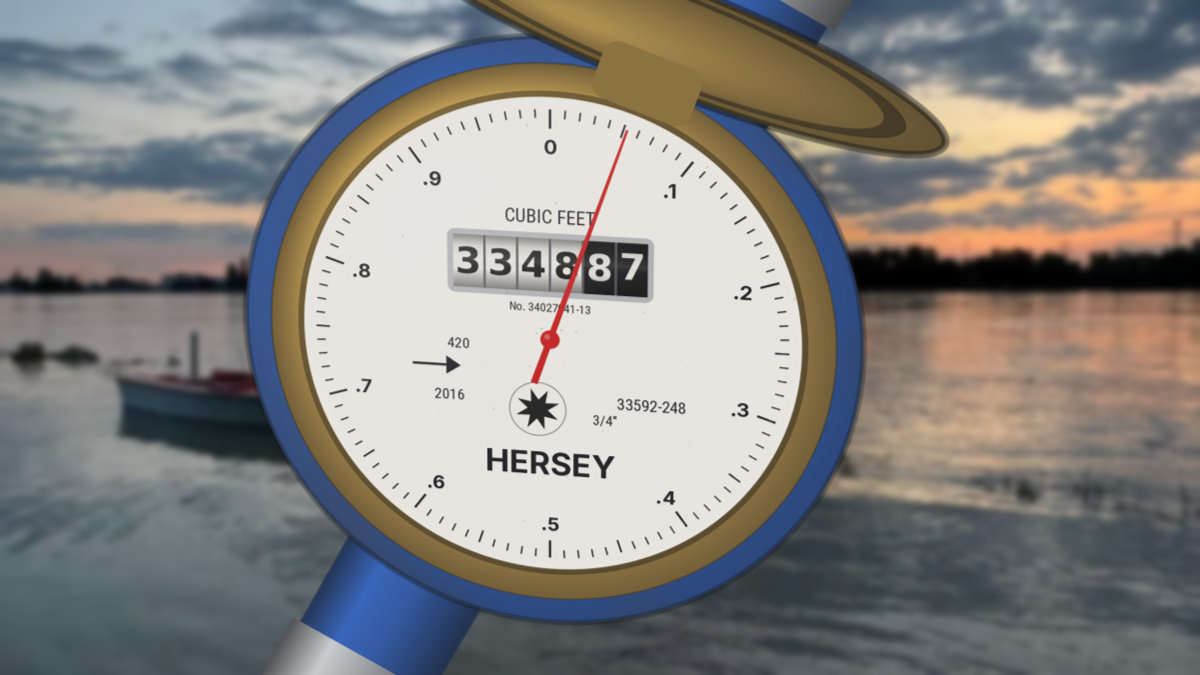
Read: 334887.05 (ft³)
